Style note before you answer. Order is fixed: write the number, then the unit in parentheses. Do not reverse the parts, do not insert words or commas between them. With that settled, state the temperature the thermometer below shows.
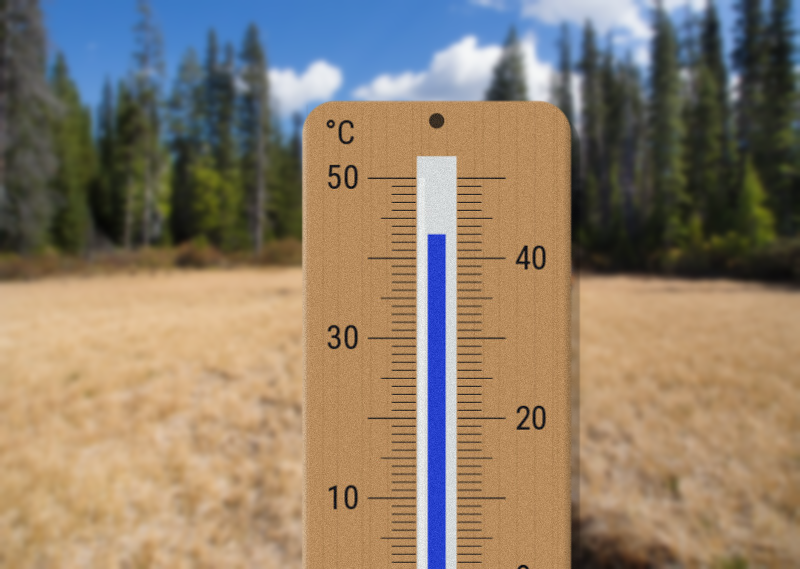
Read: 43 (°C)
